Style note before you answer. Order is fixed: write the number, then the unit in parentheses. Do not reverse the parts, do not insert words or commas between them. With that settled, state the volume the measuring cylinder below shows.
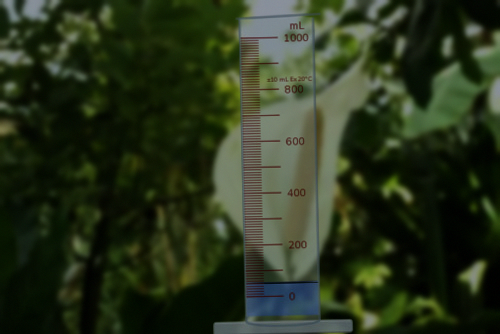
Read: 50 (mL)
